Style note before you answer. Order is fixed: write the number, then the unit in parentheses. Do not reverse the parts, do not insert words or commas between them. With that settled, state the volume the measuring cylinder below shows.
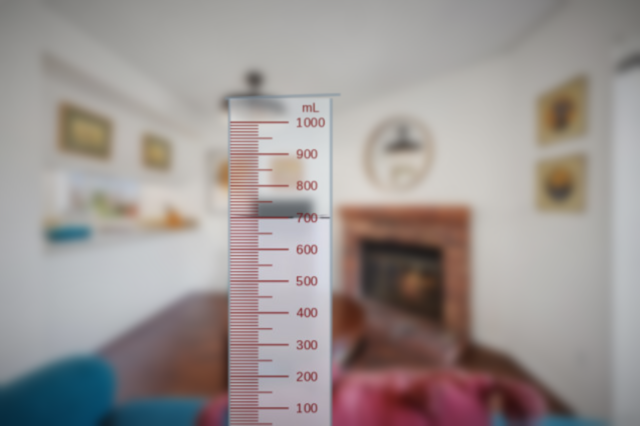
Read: 700 (mL)
